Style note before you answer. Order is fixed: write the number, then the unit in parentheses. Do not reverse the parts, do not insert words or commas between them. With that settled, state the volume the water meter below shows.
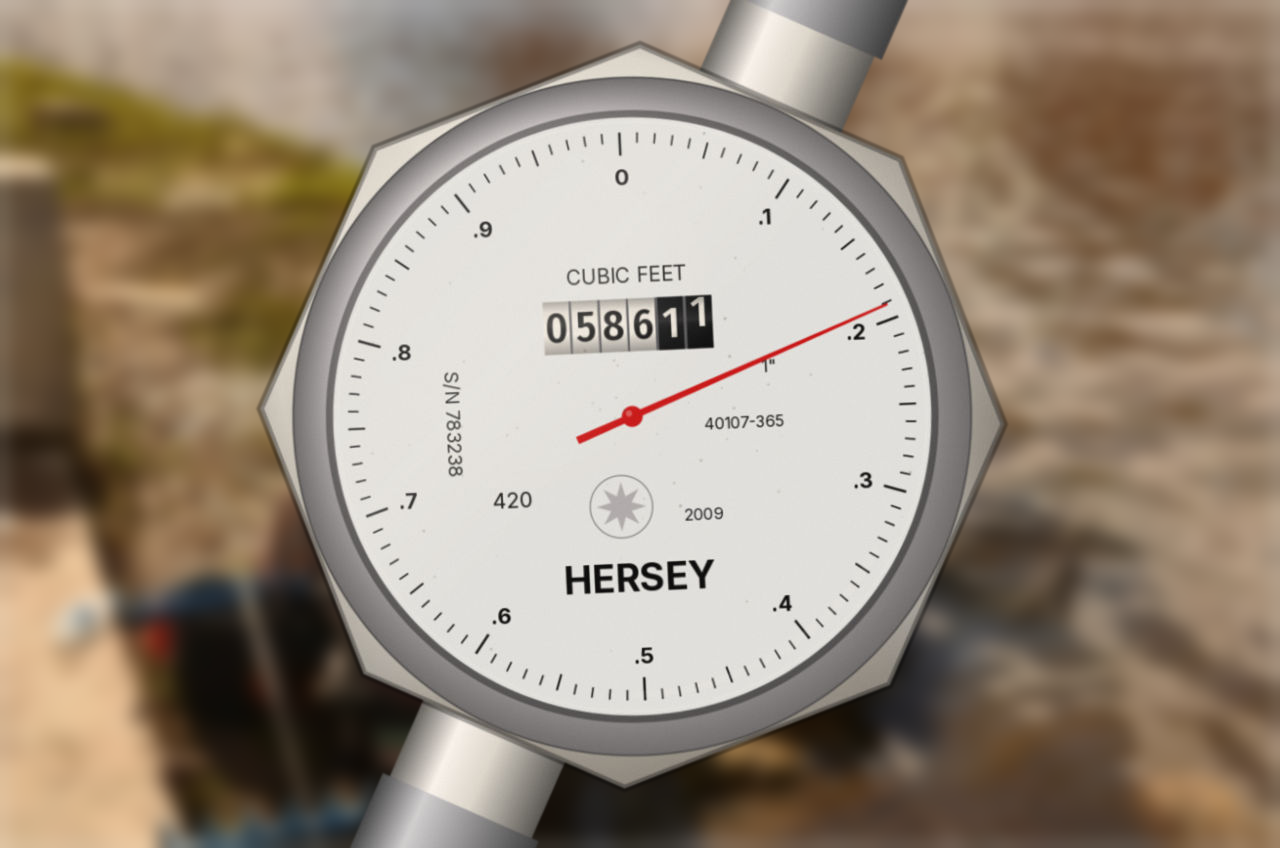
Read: 58611.19 (ft³)
